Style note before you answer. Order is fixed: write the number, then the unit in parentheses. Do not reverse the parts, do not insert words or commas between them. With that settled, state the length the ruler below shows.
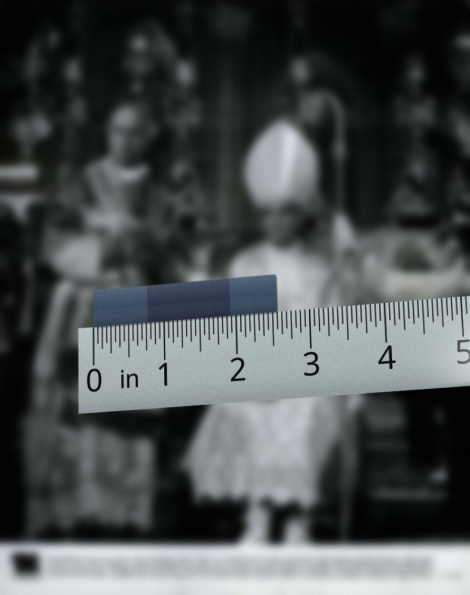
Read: 2.5625 (in)
